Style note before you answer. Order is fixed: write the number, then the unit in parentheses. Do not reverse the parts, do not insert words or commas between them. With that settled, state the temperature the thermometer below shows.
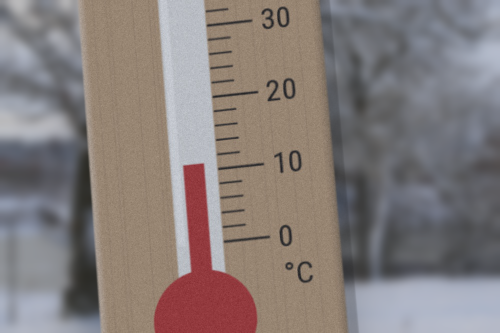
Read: 11 (°C)
